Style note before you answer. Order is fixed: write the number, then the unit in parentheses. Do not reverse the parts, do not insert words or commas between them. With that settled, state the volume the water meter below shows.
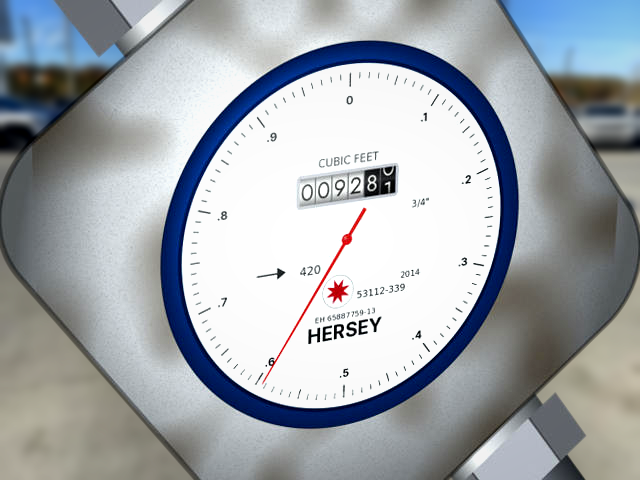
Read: 9280.59 (ft³)
